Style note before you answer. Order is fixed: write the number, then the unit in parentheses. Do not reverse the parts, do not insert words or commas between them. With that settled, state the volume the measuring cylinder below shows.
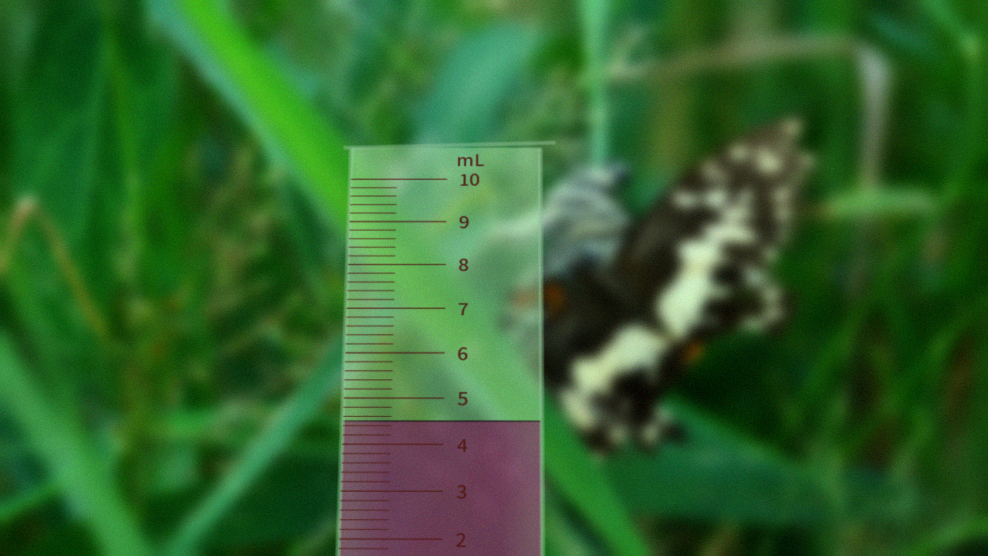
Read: 4.5 (mL)
